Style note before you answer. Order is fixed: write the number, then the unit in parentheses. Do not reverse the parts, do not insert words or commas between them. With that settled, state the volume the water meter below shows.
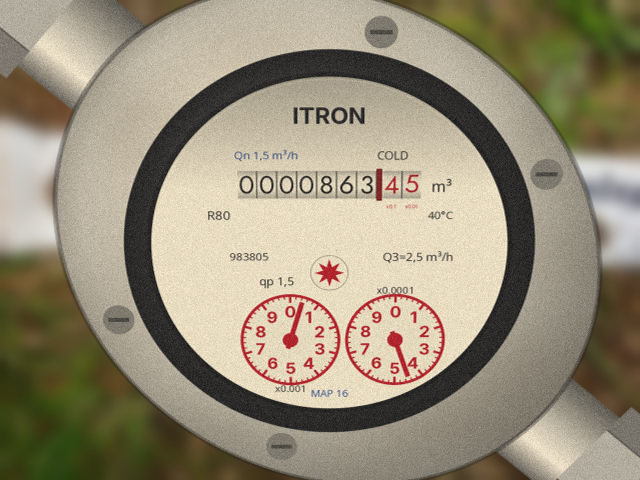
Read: 863.4504 (m³)
